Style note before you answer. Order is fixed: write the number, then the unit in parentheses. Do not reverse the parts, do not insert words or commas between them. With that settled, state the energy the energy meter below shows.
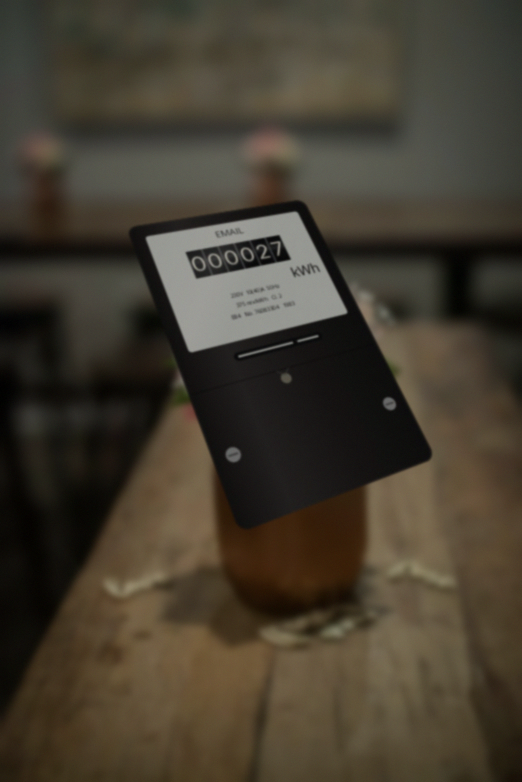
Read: 27 (kWh)
